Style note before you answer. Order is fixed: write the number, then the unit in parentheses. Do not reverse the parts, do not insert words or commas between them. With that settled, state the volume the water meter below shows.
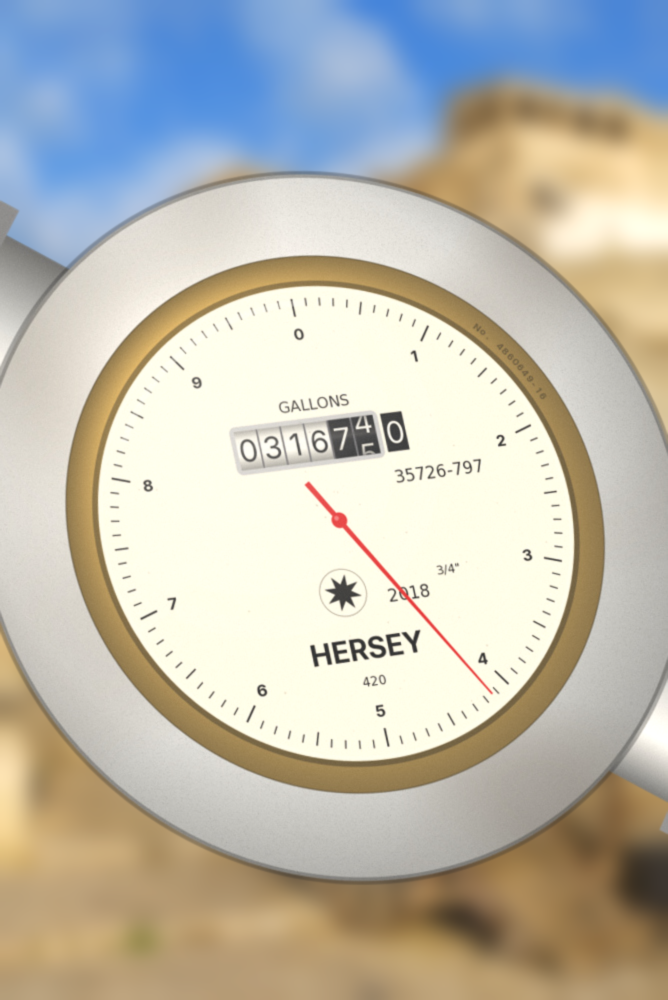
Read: 316744.1 (gal)
